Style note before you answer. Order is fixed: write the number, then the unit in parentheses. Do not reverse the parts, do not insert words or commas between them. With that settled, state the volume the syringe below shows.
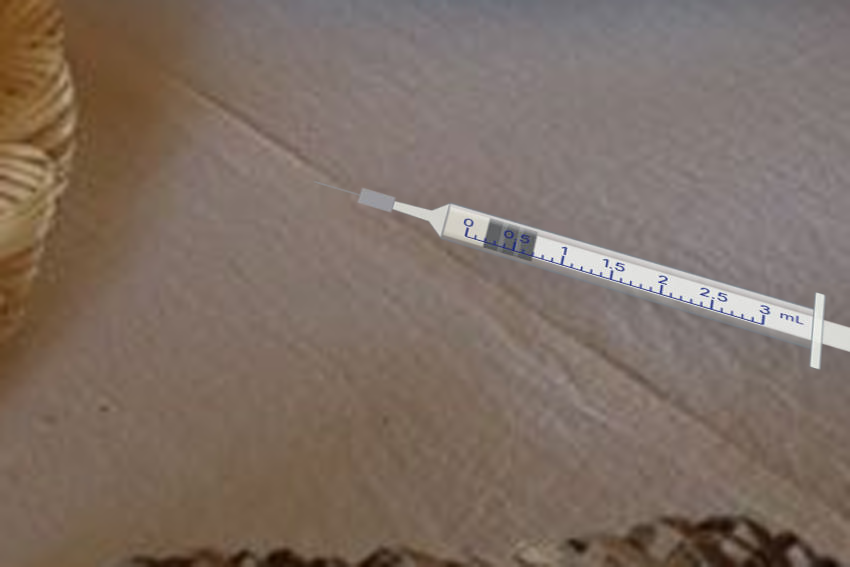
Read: 0.2 (mL)
